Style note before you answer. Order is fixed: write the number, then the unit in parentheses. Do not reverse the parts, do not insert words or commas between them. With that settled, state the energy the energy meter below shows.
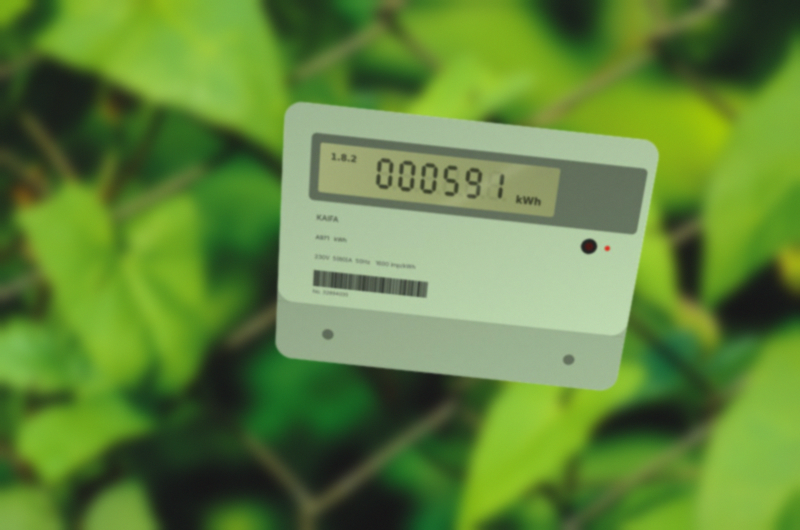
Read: 591 (kWh)
